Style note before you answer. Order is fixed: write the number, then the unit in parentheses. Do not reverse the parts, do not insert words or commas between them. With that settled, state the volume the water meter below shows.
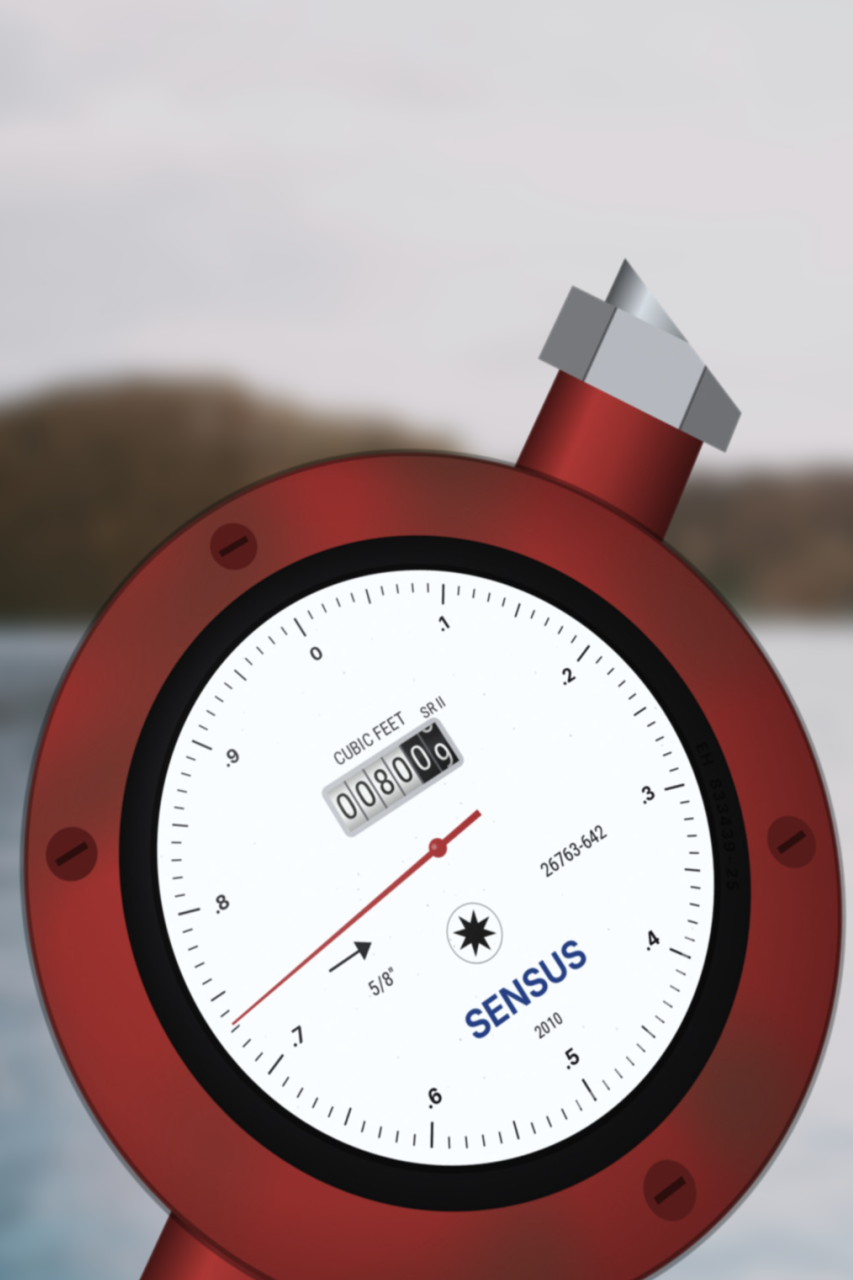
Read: 8008.73 (ft³)
